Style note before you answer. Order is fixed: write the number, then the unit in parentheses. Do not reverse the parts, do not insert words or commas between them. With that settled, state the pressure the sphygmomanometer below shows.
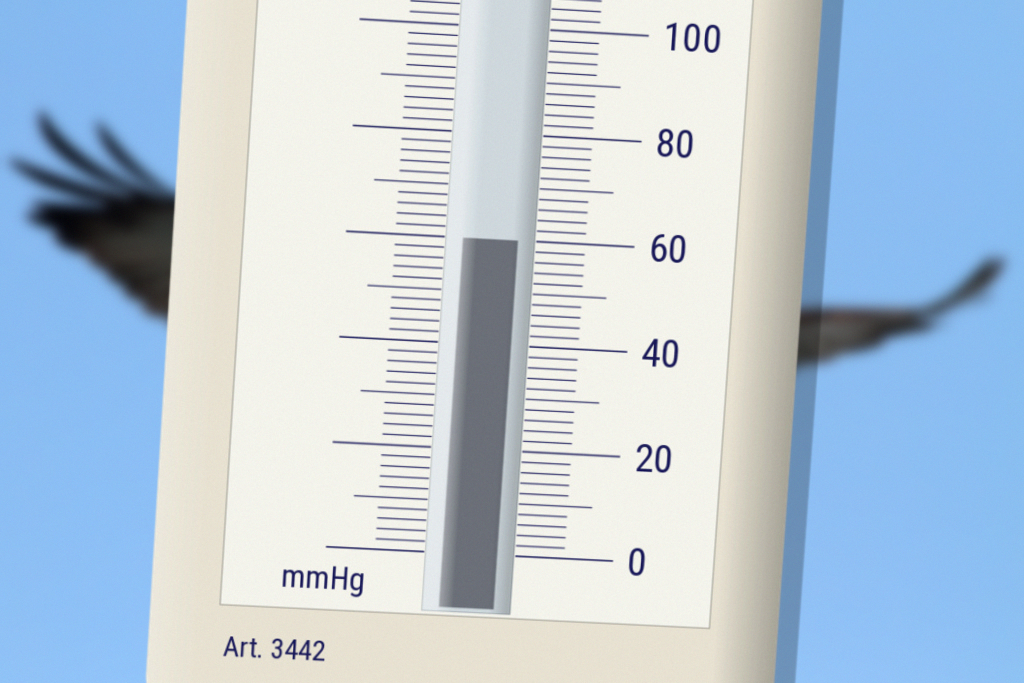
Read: 60 (mmHg)
